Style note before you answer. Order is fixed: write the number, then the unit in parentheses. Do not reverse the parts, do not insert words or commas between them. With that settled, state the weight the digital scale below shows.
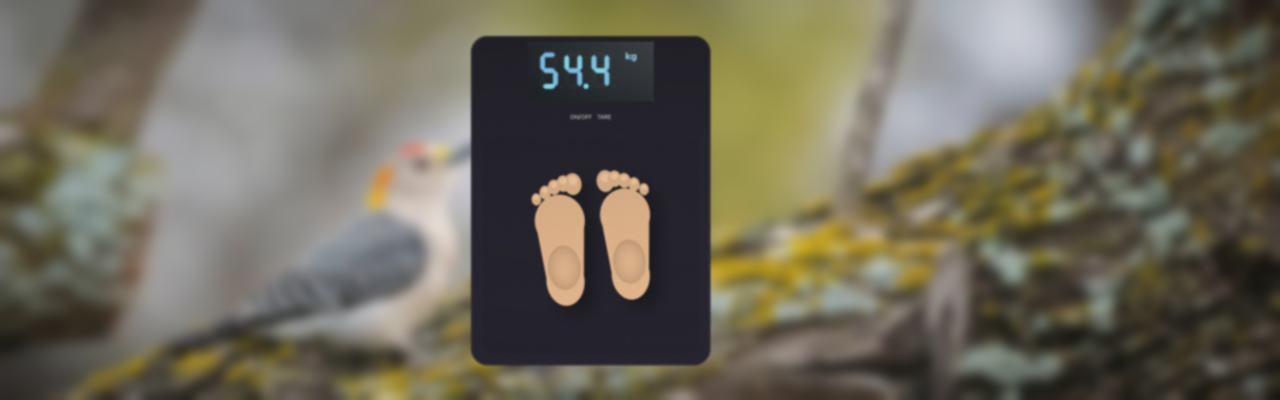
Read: 54.4 (kg)
